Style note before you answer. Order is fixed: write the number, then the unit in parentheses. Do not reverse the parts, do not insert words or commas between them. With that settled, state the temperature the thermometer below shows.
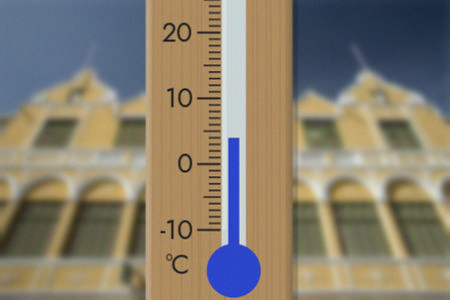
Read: 4 (°C)
